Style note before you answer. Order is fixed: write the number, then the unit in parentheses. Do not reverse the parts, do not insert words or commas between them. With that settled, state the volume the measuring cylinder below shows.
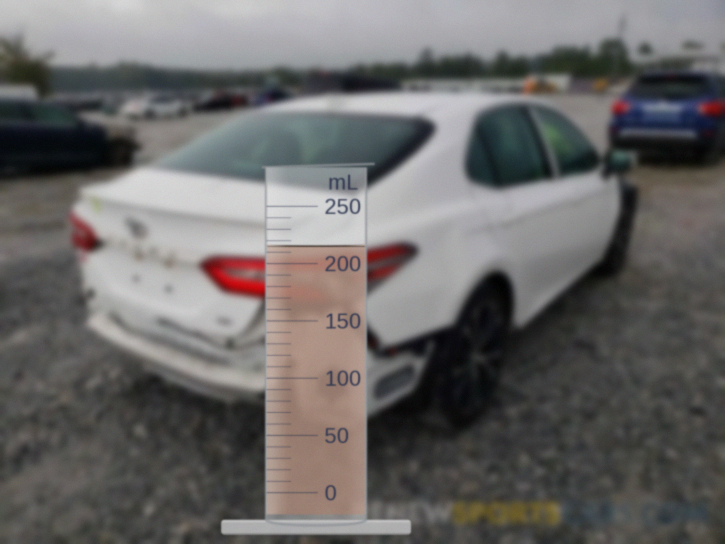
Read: 215 (mL)
